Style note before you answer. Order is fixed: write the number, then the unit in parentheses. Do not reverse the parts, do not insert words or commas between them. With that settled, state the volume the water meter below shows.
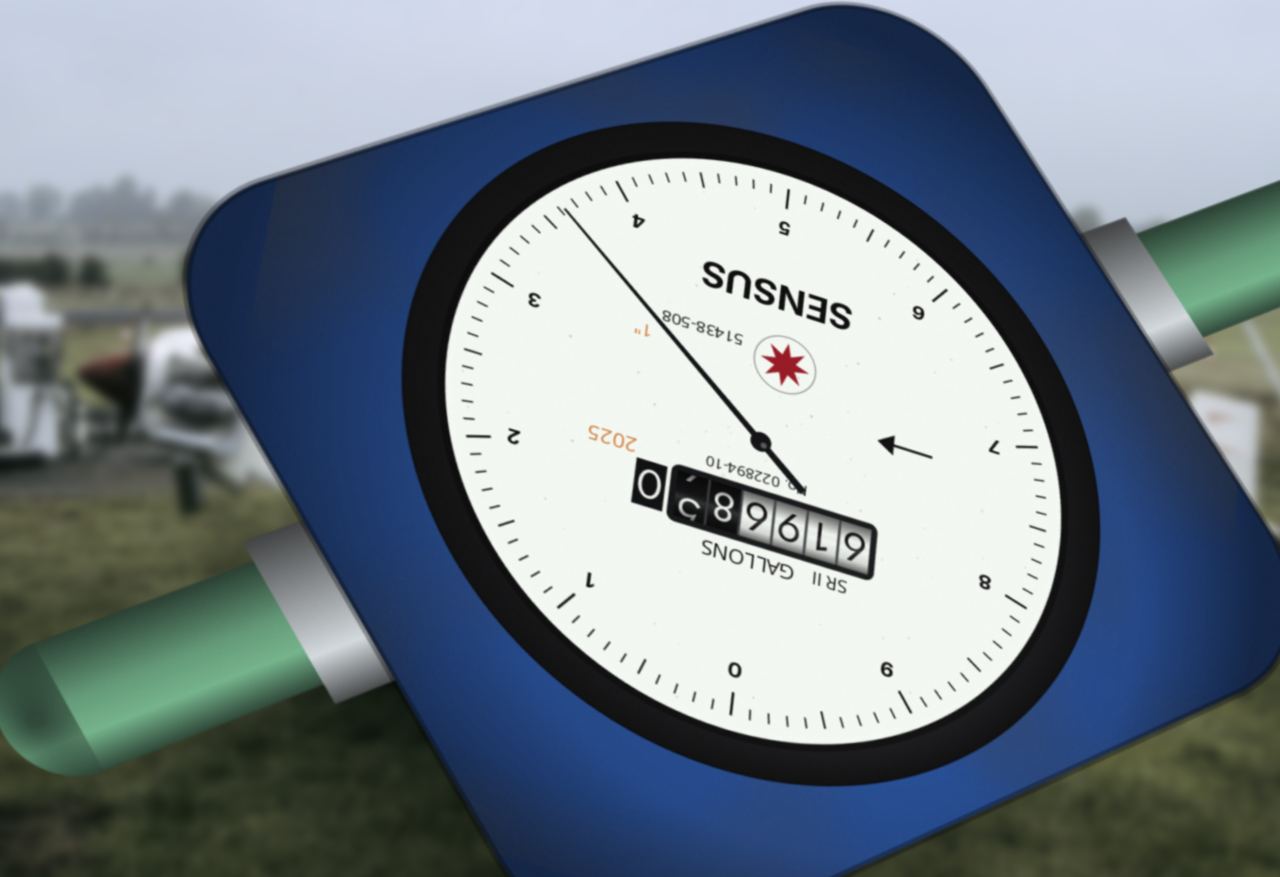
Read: 6196853.6 (gal)
